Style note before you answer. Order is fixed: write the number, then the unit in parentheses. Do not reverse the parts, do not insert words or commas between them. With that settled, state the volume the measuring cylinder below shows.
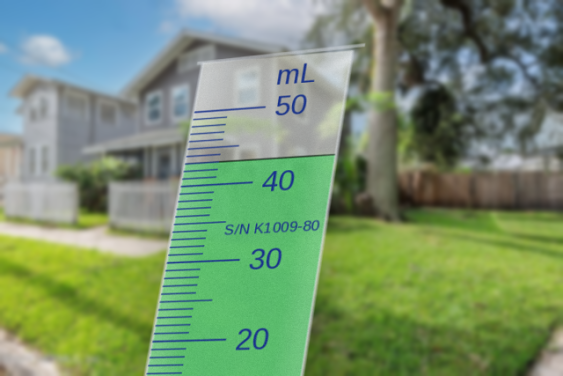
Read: 43 (mL)
